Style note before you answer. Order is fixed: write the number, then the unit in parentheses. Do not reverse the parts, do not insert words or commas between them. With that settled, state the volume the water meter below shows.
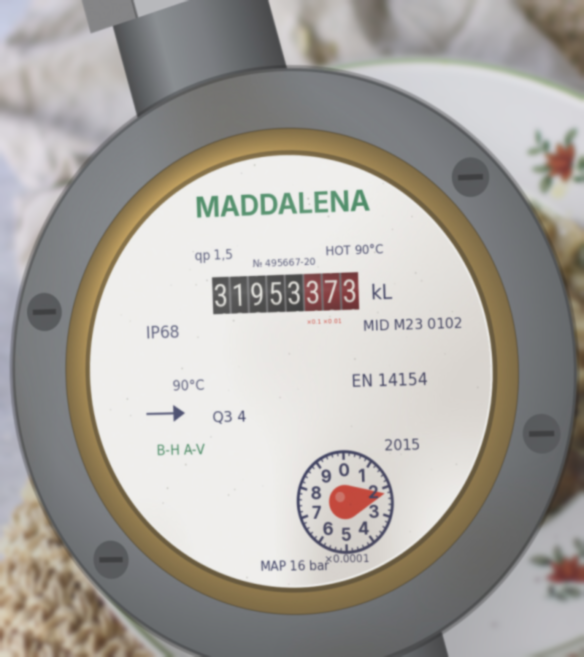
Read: 31953.3732 (kL)
